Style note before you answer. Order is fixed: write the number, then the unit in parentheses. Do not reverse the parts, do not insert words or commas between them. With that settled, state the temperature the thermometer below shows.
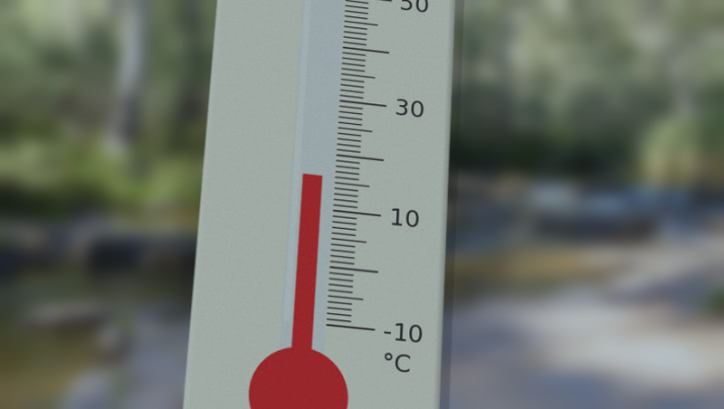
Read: 16 (°C)
